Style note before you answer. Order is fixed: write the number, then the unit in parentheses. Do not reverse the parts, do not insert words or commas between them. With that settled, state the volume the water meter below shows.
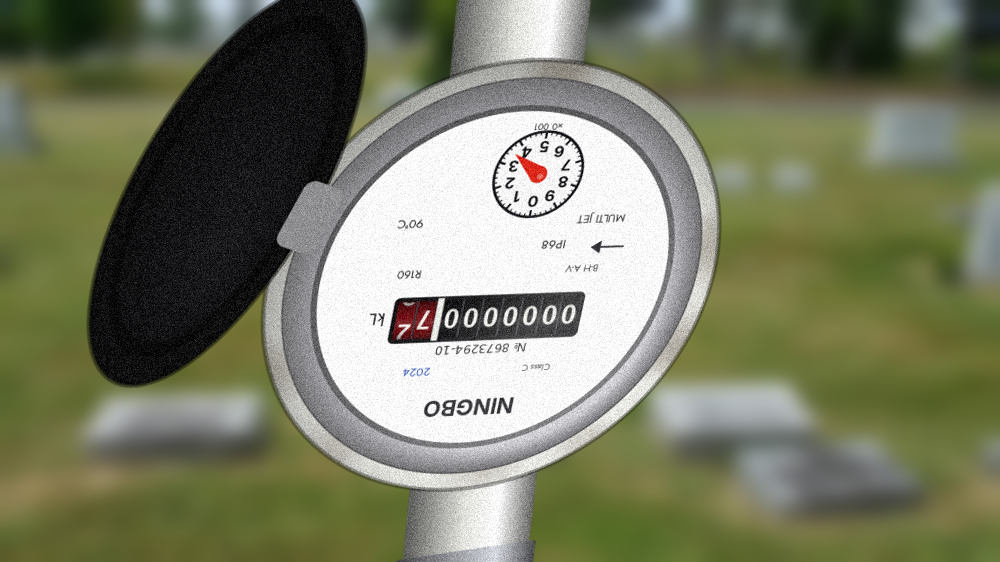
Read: 0.723 (kL)
